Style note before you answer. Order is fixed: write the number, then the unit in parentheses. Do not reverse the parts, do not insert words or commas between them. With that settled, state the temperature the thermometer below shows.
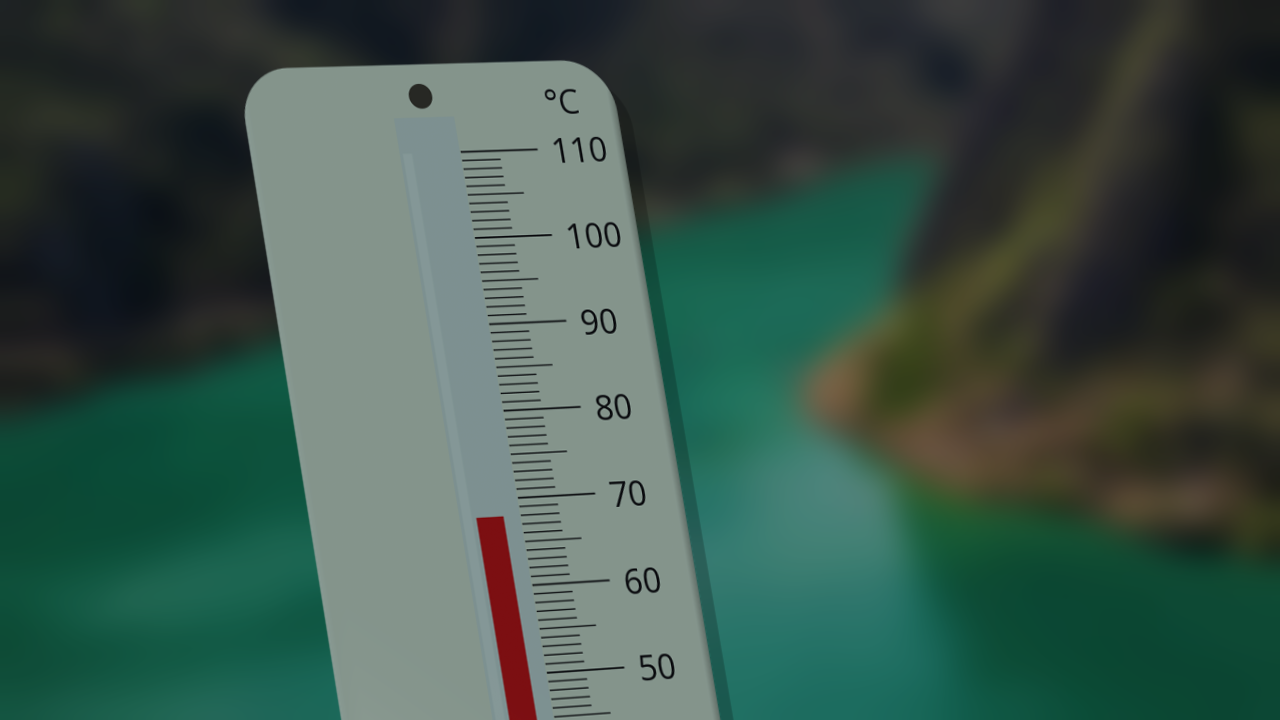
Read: 68 (°C)
